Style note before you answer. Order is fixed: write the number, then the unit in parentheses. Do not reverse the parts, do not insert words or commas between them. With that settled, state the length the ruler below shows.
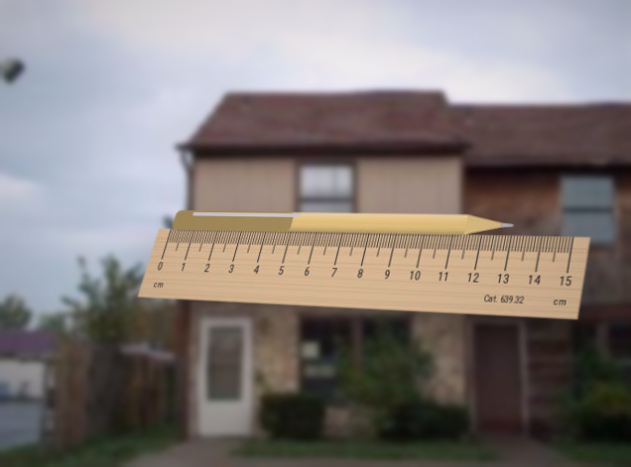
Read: 13 (cm)
